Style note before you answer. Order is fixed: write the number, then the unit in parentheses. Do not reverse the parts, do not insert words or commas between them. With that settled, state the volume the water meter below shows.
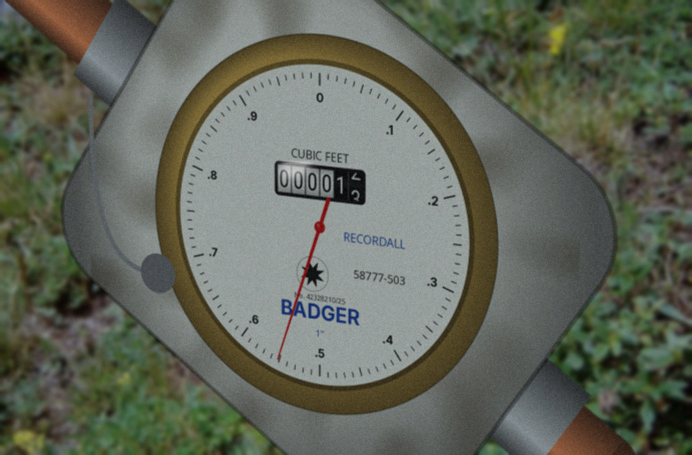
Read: 12.55 (ft³)
